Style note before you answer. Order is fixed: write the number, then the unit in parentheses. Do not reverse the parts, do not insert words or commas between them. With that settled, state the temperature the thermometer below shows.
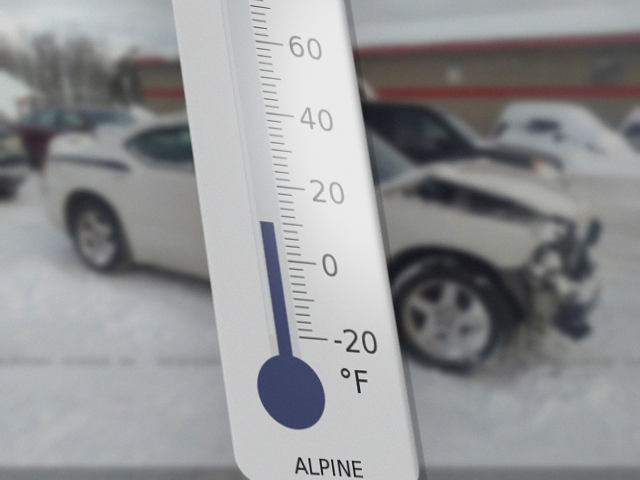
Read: 10 (°F)
